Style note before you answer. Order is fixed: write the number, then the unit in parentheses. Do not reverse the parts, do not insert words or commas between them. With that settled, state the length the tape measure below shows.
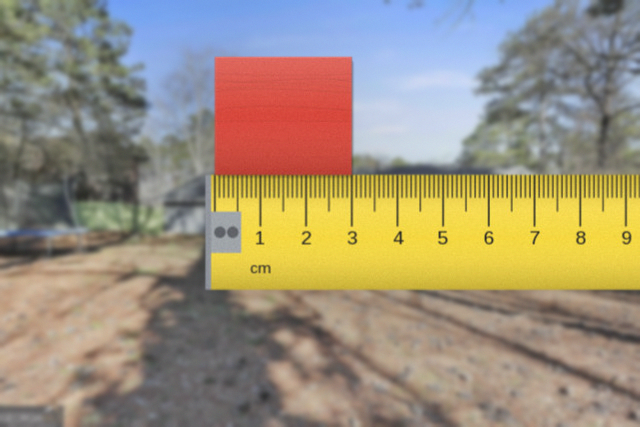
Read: 3 (cm)
